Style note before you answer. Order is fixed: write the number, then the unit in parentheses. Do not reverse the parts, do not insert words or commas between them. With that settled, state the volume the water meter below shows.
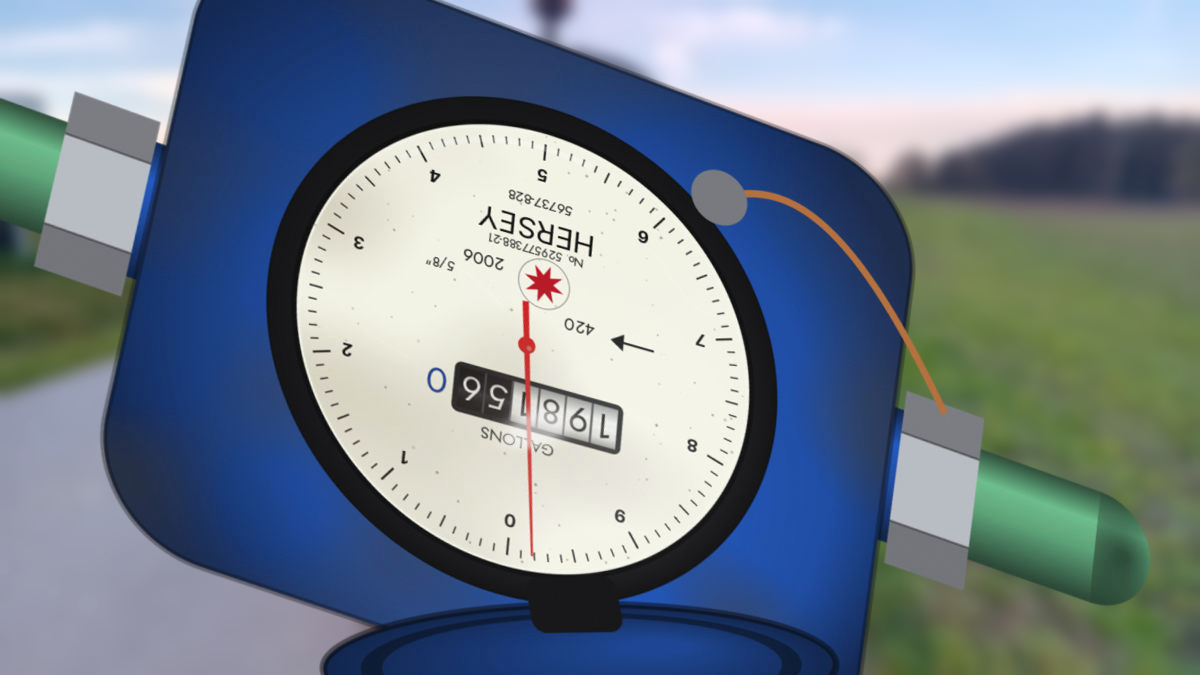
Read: 1981559.8 (gal)
